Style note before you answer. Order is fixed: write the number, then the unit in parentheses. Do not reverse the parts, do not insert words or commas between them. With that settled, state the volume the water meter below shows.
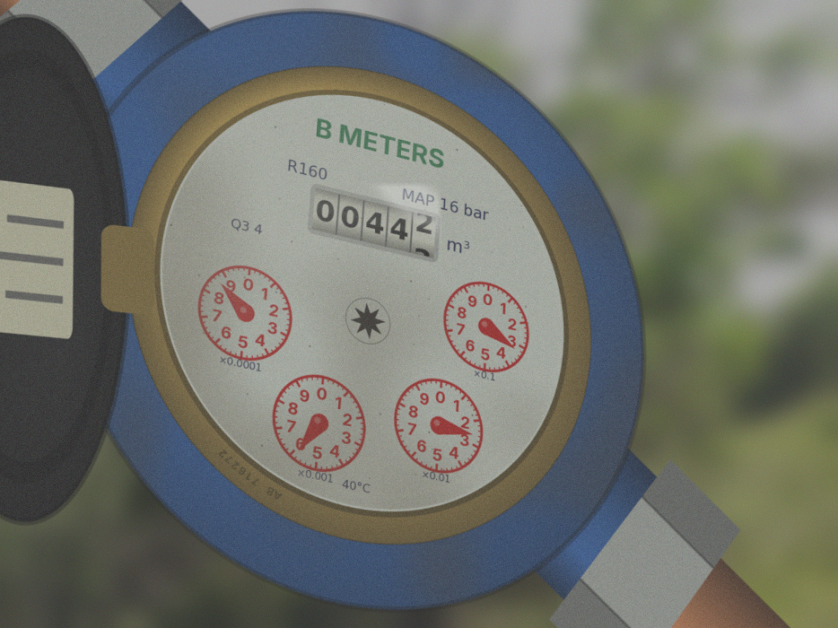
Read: 442.3258 (m³)
